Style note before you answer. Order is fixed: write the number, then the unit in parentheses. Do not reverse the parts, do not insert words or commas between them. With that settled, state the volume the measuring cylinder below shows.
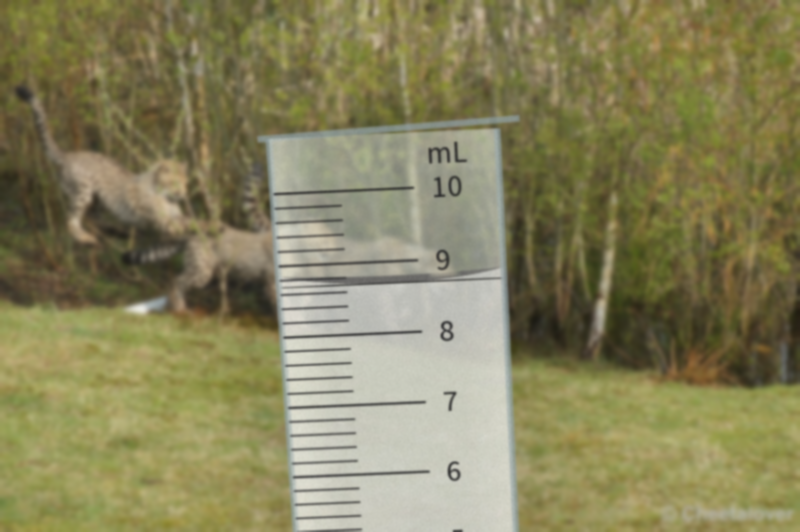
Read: 8.7 (mL)
